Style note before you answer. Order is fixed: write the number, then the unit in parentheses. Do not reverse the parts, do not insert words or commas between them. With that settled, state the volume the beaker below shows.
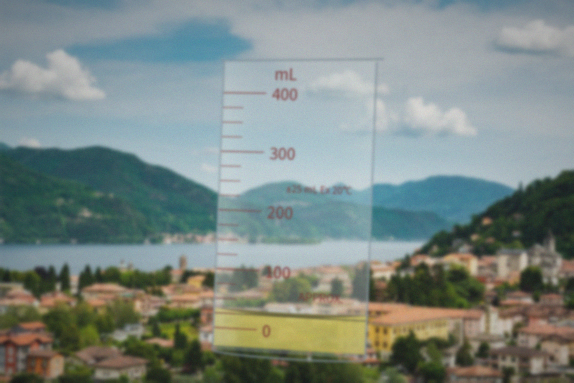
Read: 25 (mL)
